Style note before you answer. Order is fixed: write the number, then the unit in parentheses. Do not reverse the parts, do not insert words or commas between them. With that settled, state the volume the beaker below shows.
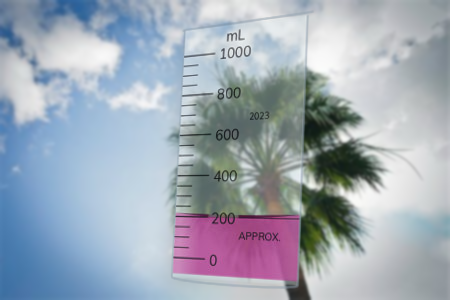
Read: 200 (mL)
